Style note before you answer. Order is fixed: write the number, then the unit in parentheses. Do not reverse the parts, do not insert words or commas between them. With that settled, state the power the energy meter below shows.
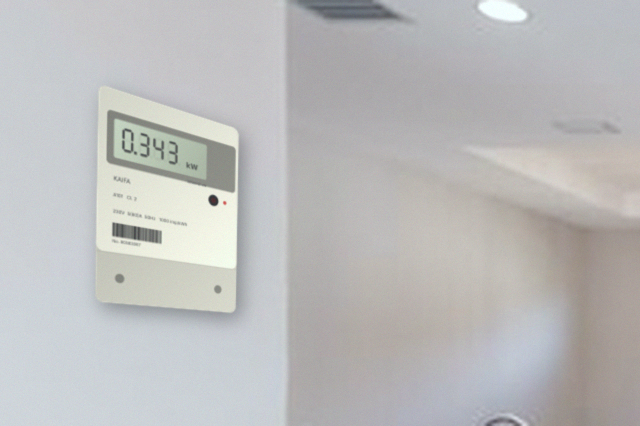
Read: 0.343 (kW)
